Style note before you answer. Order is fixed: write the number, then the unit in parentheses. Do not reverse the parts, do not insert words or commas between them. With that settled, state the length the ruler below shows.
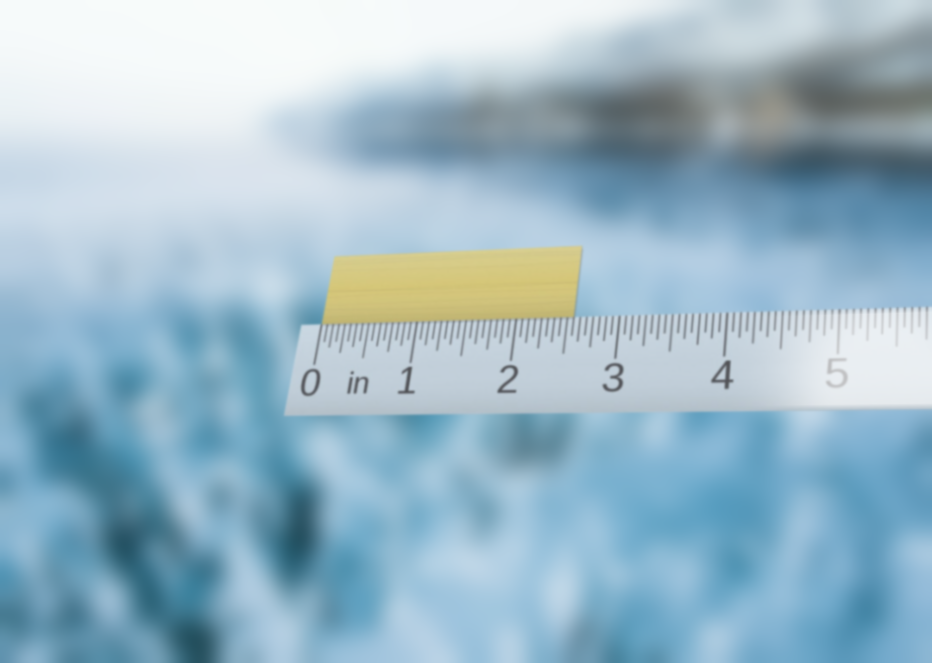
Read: 2.5625 (in)
